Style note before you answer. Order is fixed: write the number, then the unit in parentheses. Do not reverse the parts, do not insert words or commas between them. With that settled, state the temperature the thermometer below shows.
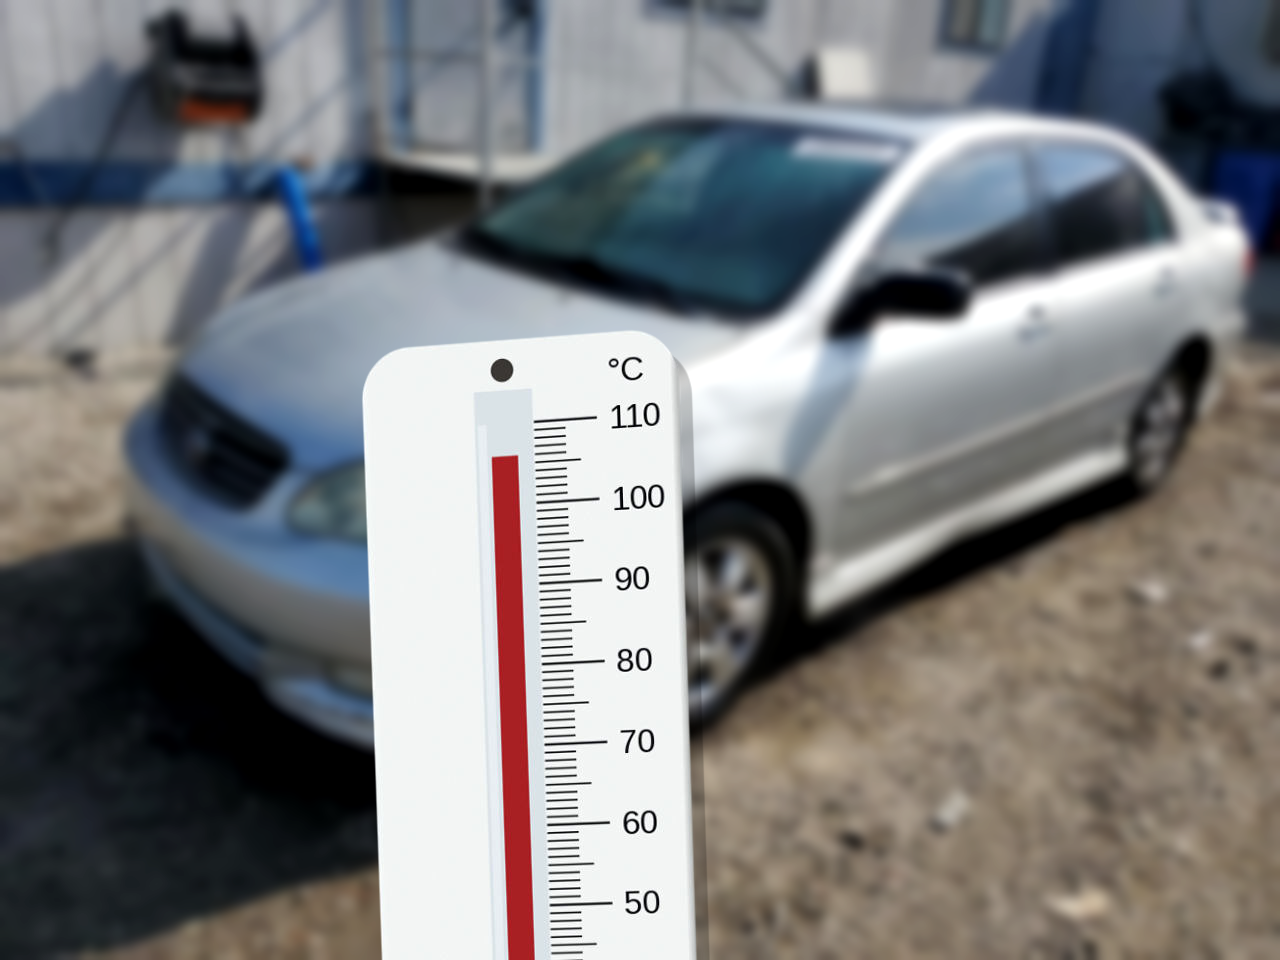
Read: 106 (°C)
